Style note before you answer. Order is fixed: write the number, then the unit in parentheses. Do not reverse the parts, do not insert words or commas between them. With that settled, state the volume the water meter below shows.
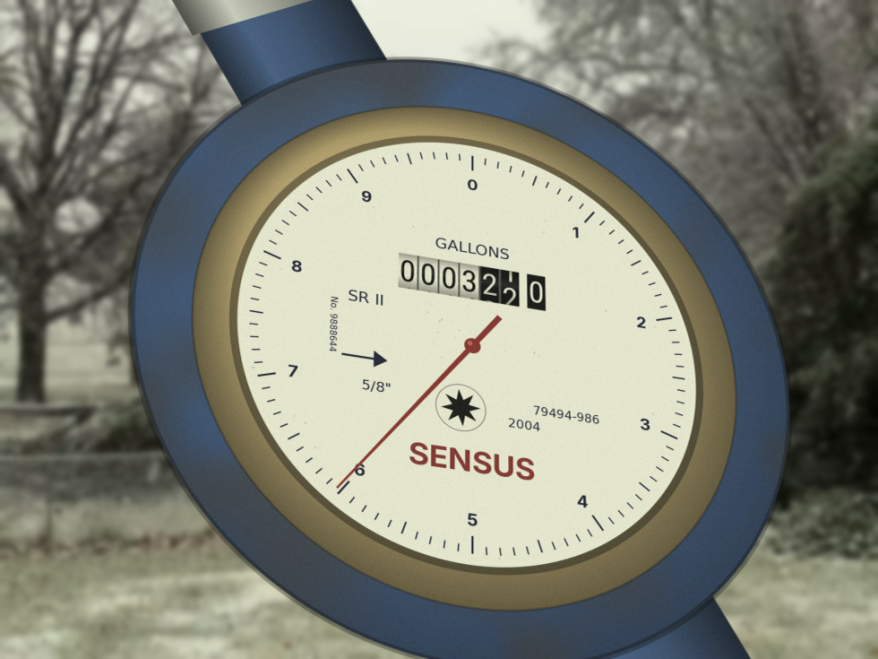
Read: 3216.0 (gal)
